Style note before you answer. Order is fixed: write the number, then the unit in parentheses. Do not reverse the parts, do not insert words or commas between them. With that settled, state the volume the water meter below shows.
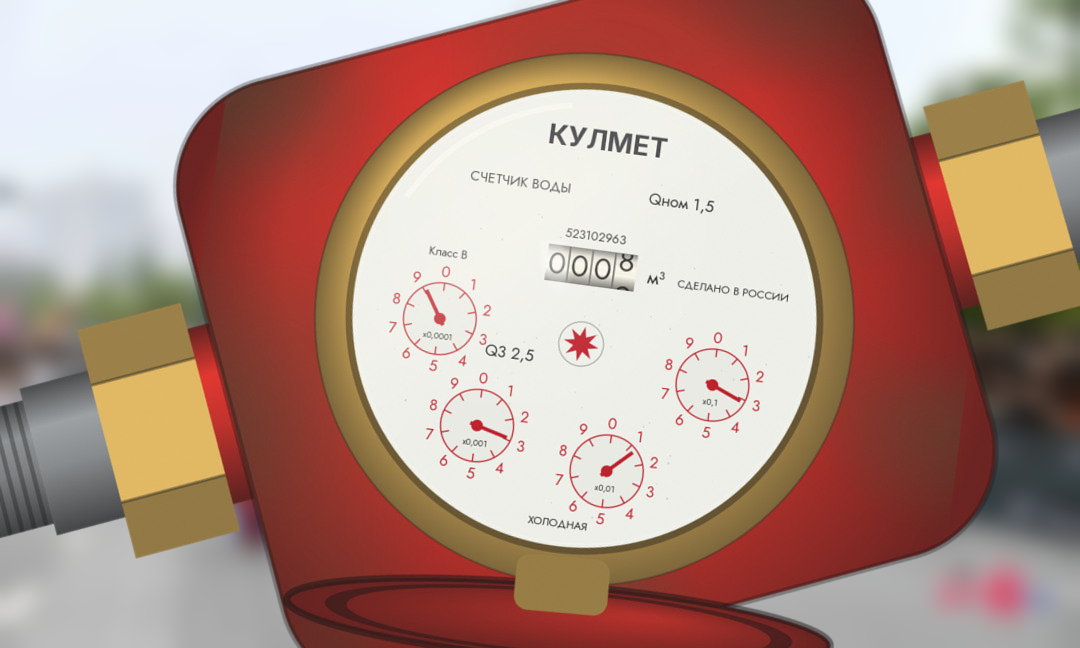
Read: 8.3129 (m³)
